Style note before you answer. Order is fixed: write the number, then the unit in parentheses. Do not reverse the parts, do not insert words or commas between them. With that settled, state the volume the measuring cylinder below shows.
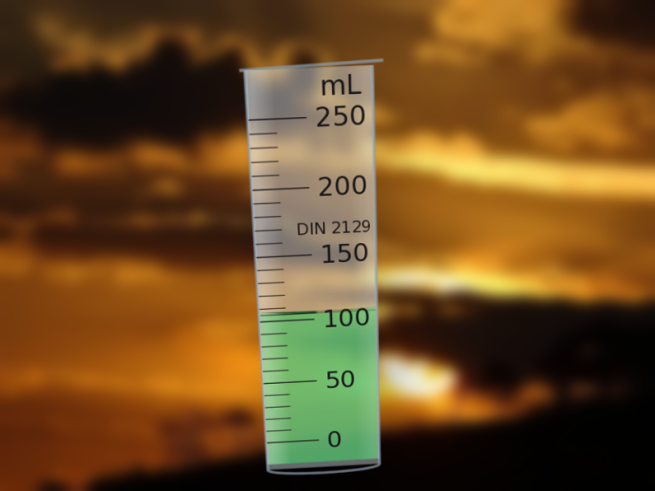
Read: 105 (mL)
